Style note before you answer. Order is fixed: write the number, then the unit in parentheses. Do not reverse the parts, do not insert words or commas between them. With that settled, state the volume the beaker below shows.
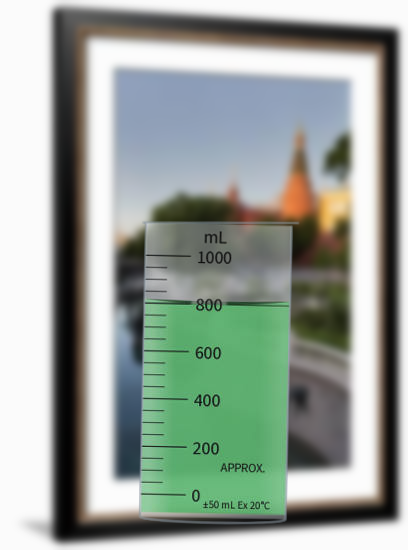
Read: 800 (mL)
